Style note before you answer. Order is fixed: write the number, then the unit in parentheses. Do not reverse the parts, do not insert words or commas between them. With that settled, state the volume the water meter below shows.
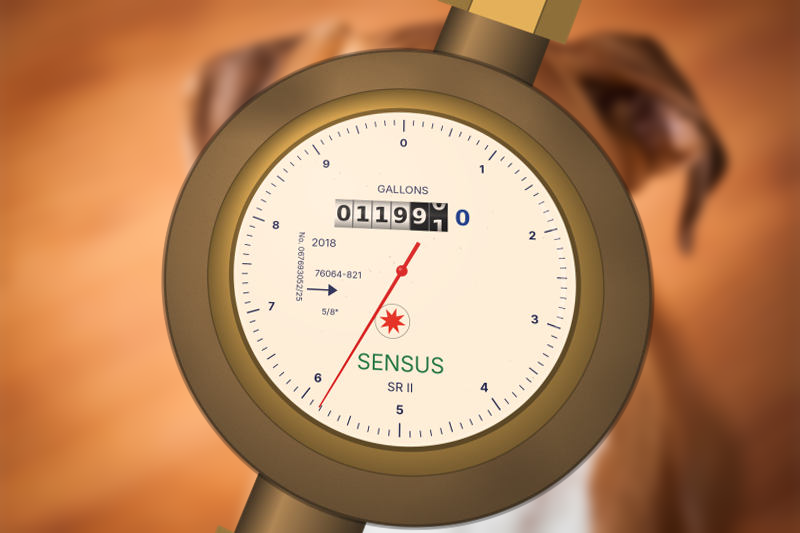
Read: 119905.8 (gal)
